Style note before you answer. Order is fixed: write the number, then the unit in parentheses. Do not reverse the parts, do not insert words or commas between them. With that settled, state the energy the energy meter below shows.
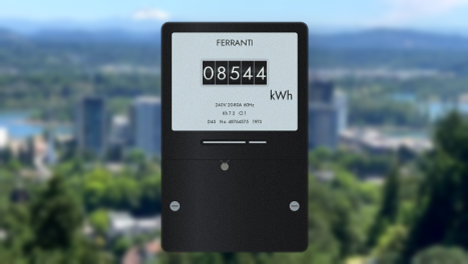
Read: 8544 (kWh)
